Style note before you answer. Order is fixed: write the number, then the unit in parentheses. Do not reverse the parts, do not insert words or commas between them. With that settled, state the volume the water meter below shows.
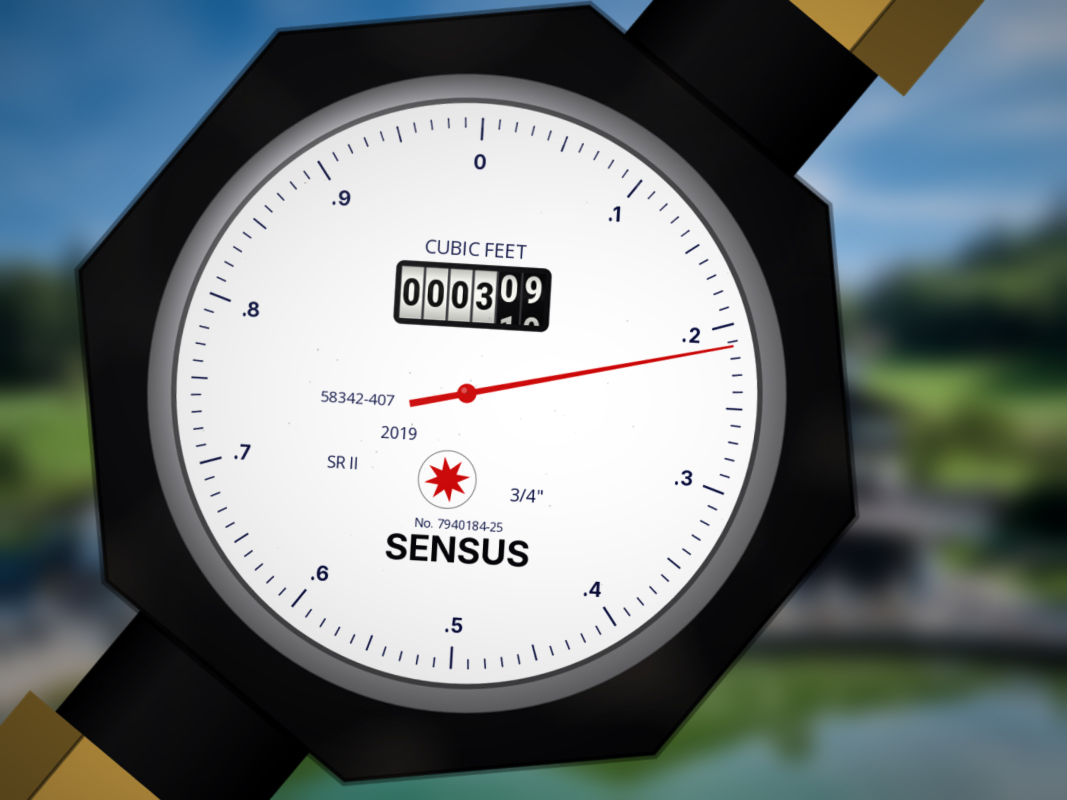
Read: 309.21 (ft³)
